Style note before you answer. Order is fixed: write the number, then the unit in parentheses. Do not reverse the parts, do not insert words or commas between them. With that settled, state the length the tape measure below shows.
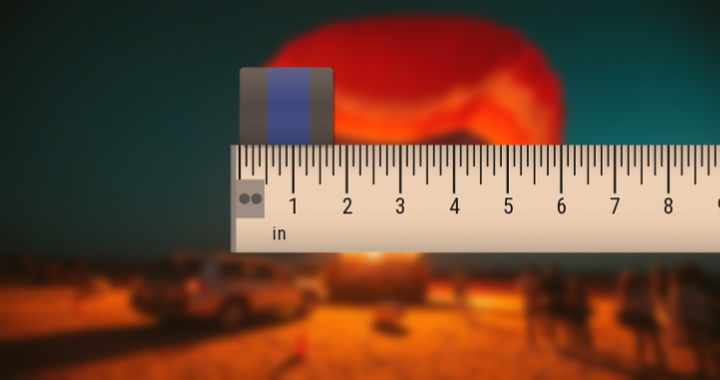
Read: 1.75 (in)
